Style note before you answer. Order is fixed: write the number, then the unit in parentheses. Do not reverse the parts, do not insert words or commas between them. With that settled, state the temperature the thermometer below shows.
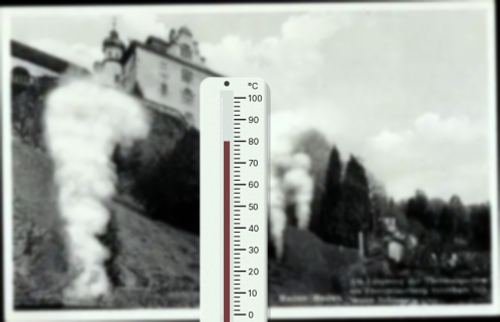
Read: 80 (°C)
